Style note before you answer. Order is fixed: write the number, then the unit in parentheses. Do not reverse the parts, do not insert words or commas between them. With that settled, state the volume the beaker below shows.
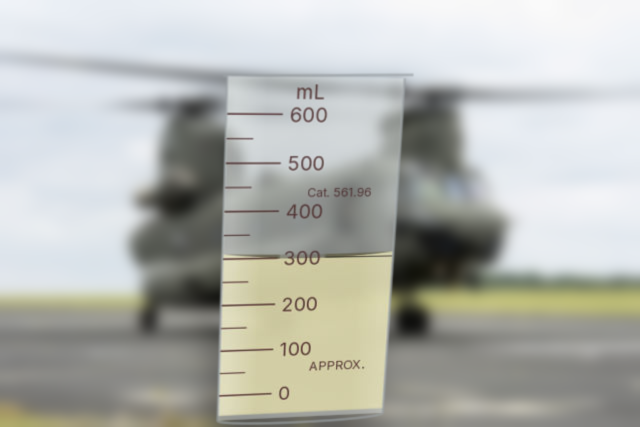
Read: 300 (mL)
